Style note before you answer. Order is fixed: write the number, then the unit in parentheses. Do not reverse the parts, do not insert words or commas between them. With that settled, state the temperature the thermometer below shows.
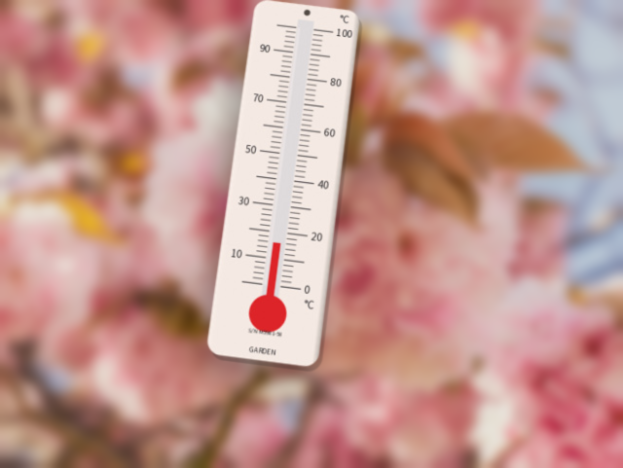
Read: 16 (°C)
